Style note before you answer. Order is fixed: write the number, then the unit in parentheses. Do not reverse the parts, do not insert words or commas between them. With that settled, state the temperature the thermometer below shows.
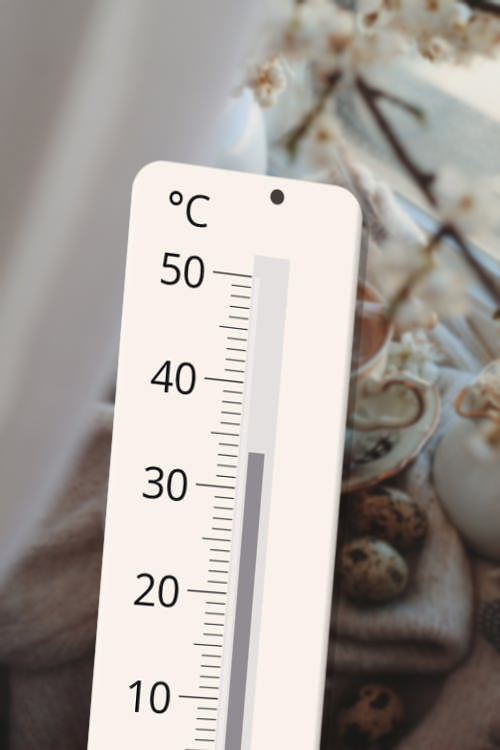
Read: 33.5 (°C)
